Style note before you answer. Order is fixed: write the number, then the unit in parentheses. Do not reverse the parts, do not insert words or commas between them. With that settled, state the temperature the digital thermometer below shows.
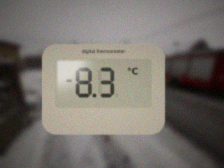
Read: -8.3 (°C)
